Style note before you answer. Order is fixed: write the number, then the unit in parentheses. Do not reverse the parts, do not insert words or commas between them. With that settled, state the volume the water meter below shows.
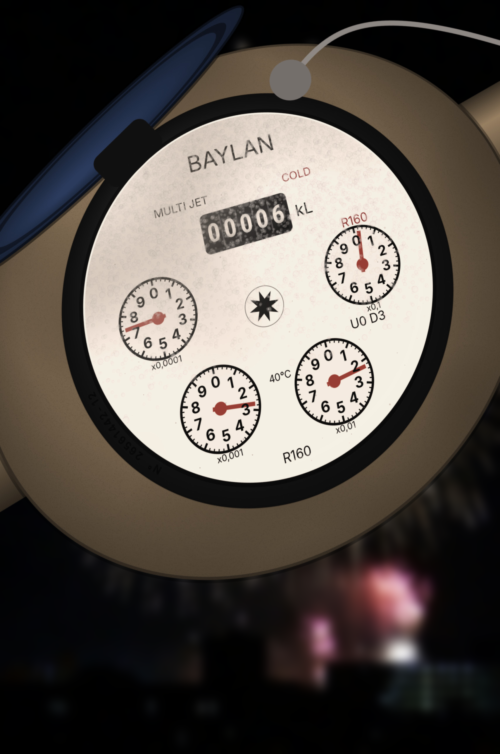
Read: 6.0227 (kL)
